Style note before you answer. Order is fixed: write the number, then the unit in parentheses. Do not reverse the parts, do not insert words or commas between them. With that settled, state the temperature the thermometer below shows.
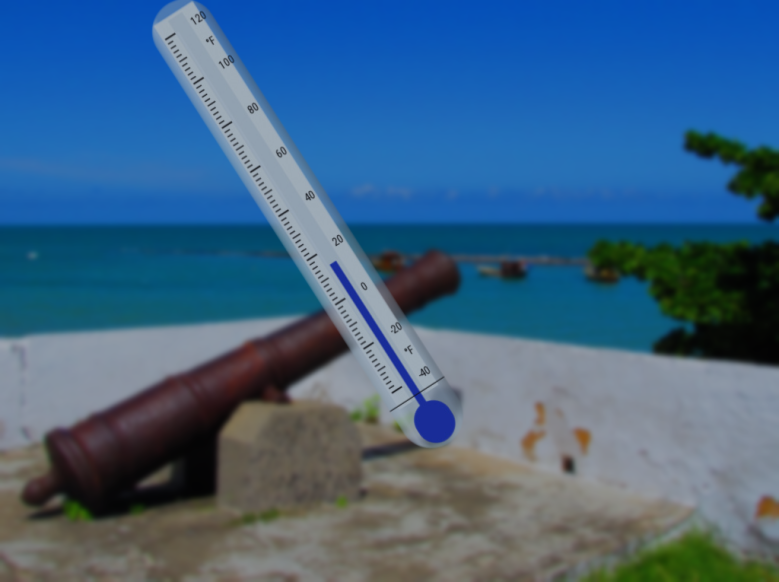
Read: 14 (°F)
